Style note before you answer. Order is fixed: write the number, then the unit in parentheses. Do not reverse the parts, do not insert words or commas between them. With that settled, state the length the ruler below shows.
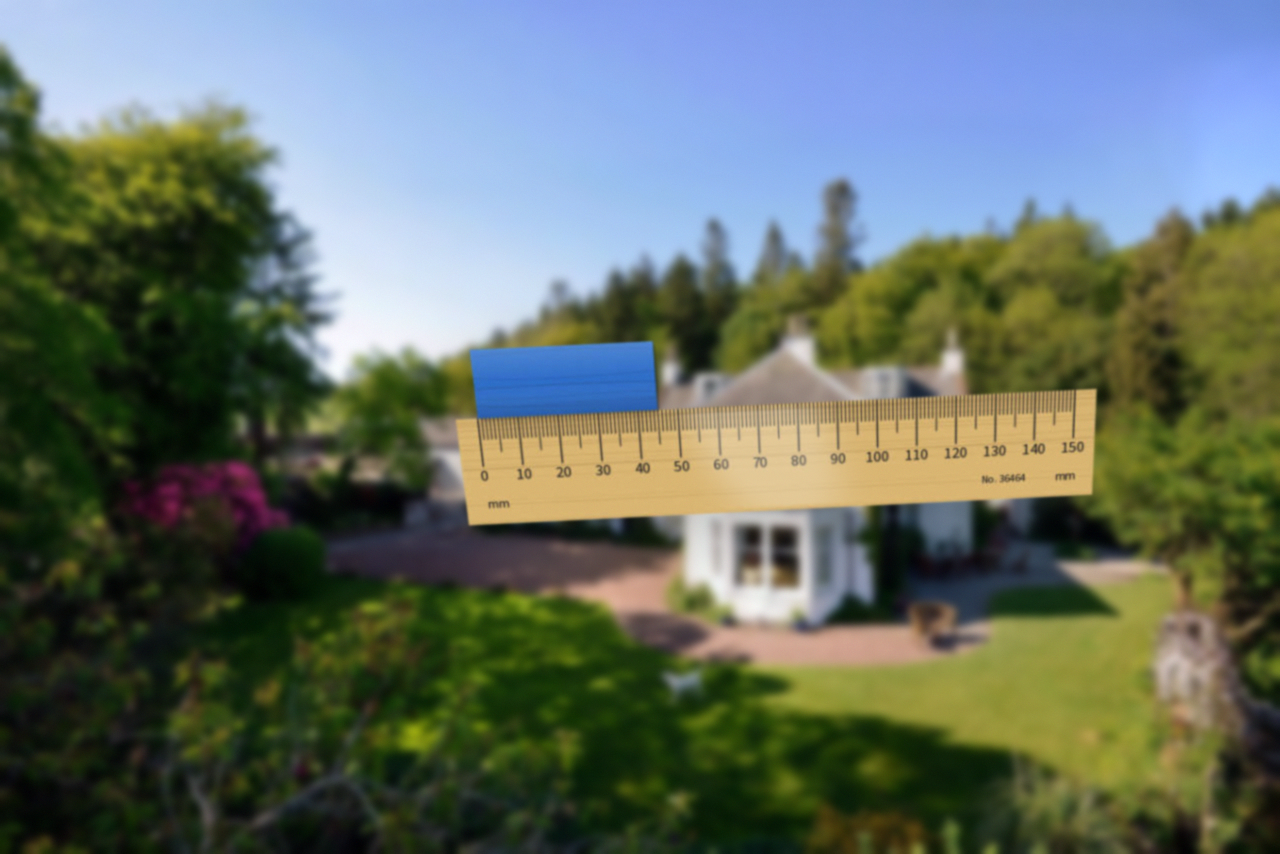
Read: 45 (mm)
